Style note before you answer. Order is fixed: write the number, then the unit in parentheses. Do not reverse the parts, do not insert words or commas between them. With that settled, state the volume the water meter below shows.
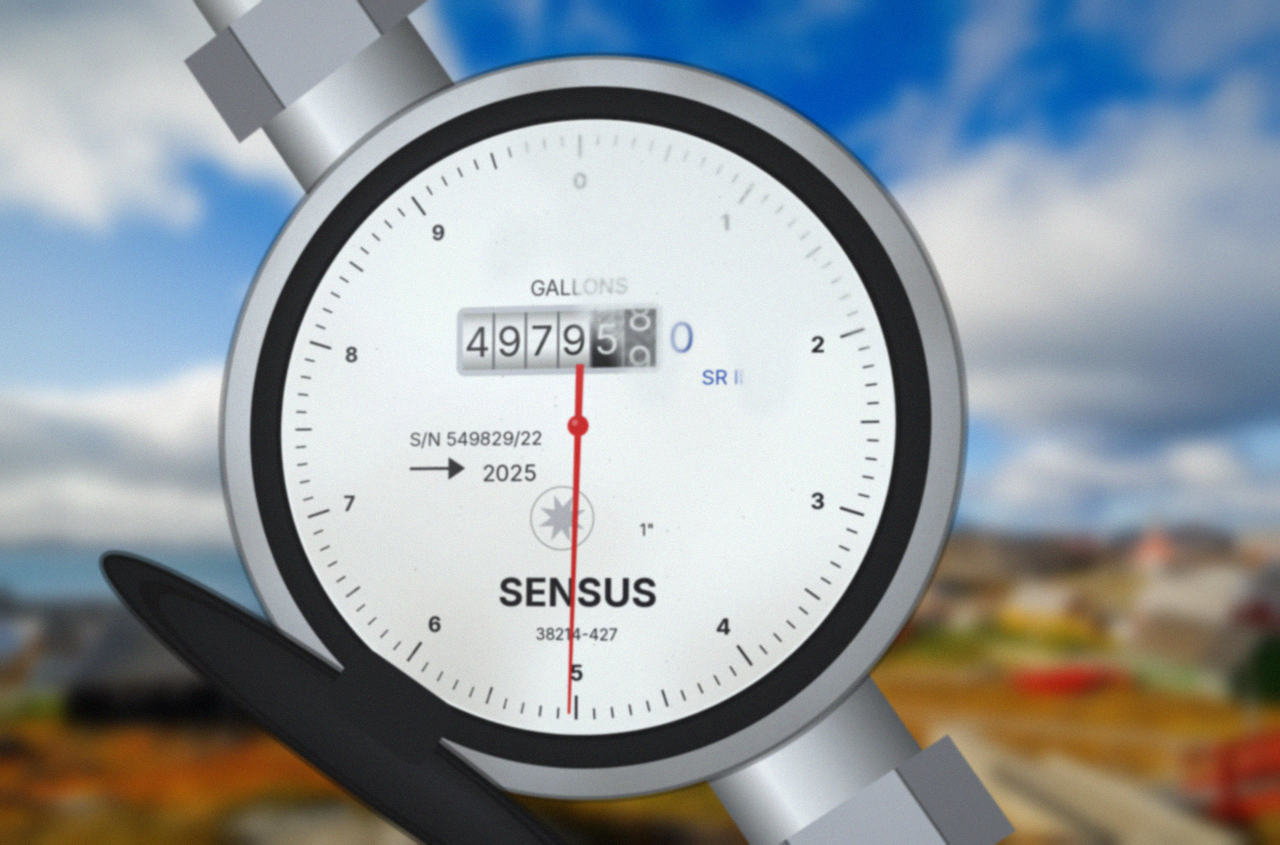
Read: 4979585.0 (gal)
